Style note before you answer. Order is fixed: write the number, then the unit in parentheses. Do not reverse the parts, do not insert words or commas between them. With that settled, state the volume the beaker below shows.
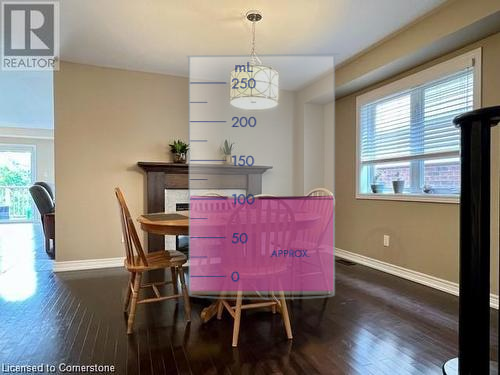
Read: 100 (mL)
